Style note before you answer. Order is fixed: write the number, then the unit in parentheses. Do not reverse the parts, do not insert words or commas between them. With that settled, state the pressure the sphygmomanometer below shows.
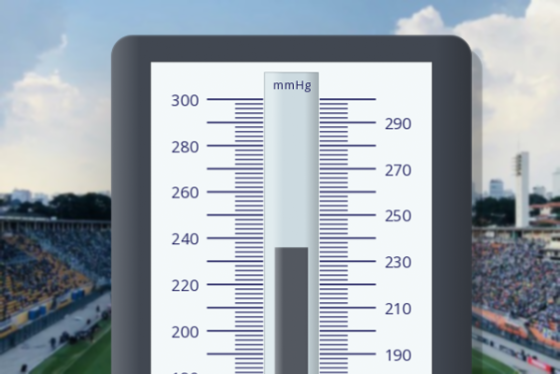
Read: 236 (mmHg)
